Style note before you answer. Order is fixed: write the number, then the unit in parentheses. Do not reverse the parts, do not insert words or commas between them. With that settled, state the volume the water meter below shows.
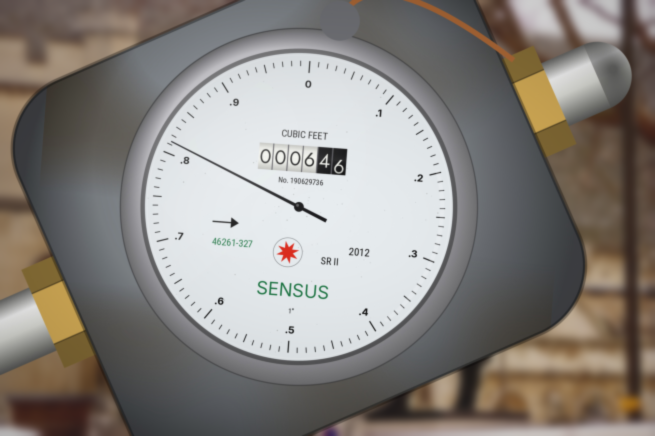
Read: 645.81 (ft³)
